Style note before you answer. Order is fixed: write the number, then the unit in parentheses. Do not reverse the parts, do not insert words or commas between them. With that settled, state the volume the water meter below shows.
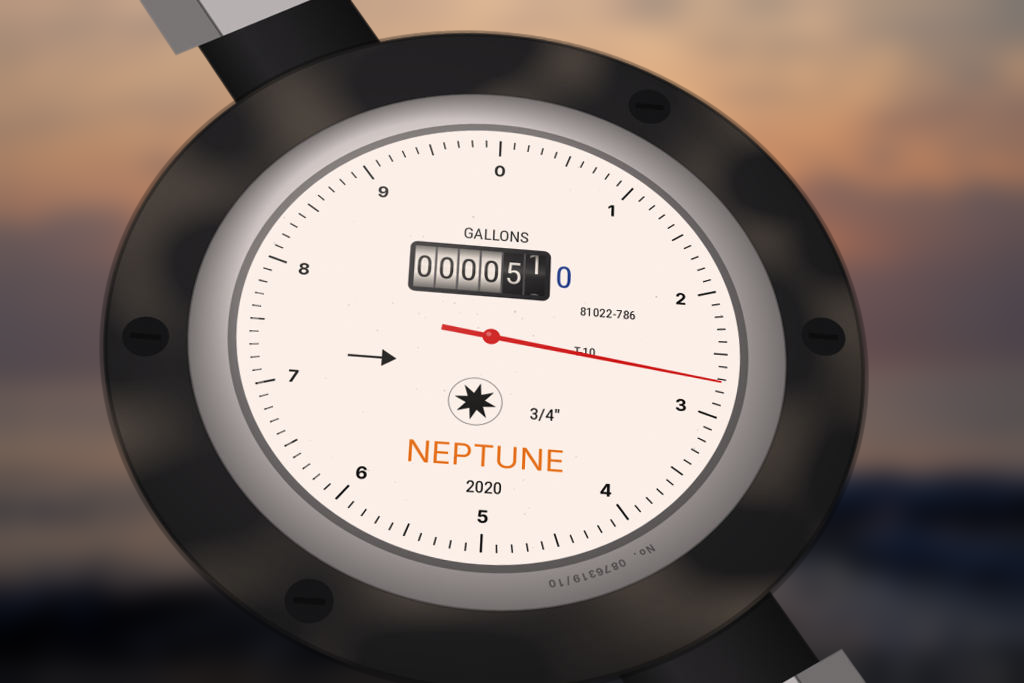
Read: 512.7 (gal)
